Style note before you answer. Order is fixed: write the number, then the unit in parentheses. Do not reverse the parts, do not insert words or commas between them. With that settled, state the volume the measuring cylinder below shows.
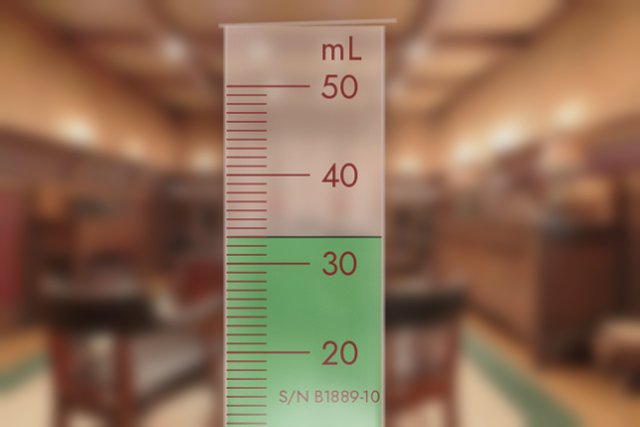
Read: 33 (mL)
